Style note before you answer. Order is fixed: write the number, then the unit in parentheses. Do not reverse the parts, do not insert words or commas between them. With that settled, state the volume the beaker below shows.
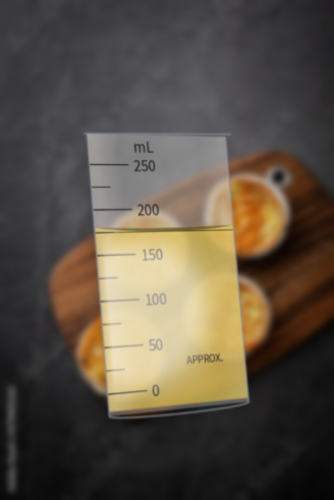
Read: 175 (mL)
